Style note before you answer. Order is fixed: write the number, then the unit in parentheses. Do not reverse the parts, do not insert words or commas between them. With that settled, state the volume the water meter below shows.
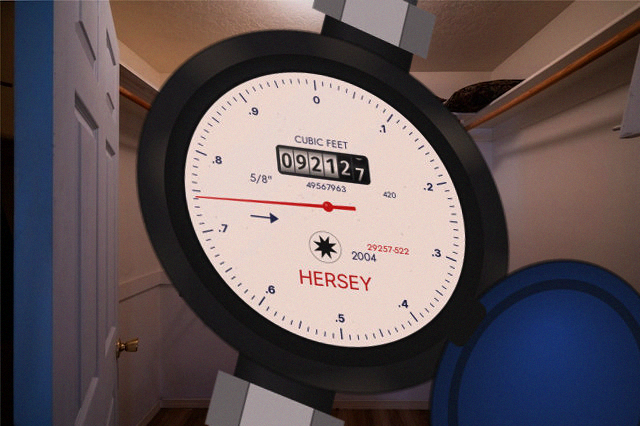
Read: 92126.74 (ft³)
